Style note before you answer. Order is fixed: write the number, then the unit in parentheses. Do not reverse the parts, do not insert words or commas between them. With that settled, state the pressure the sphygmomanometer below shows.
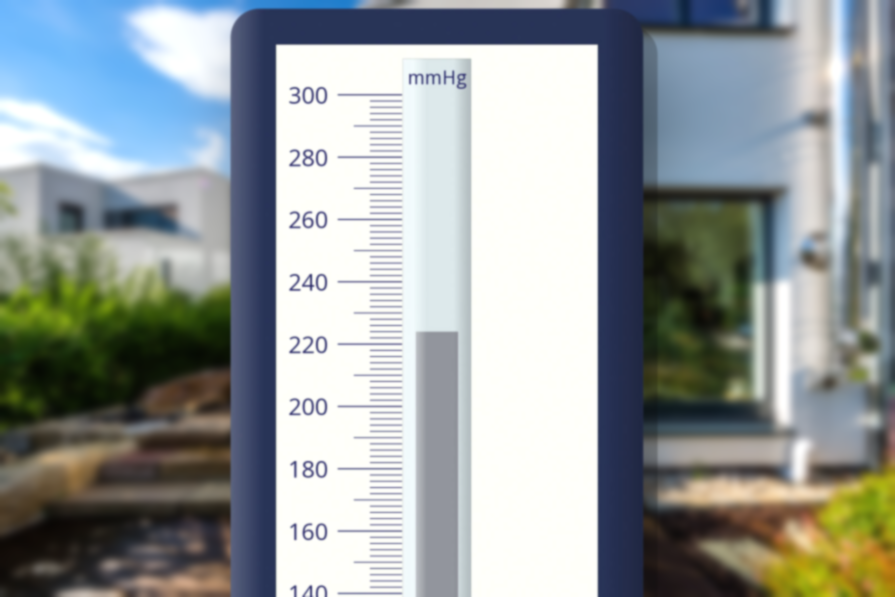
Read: 224 (mmHg)
